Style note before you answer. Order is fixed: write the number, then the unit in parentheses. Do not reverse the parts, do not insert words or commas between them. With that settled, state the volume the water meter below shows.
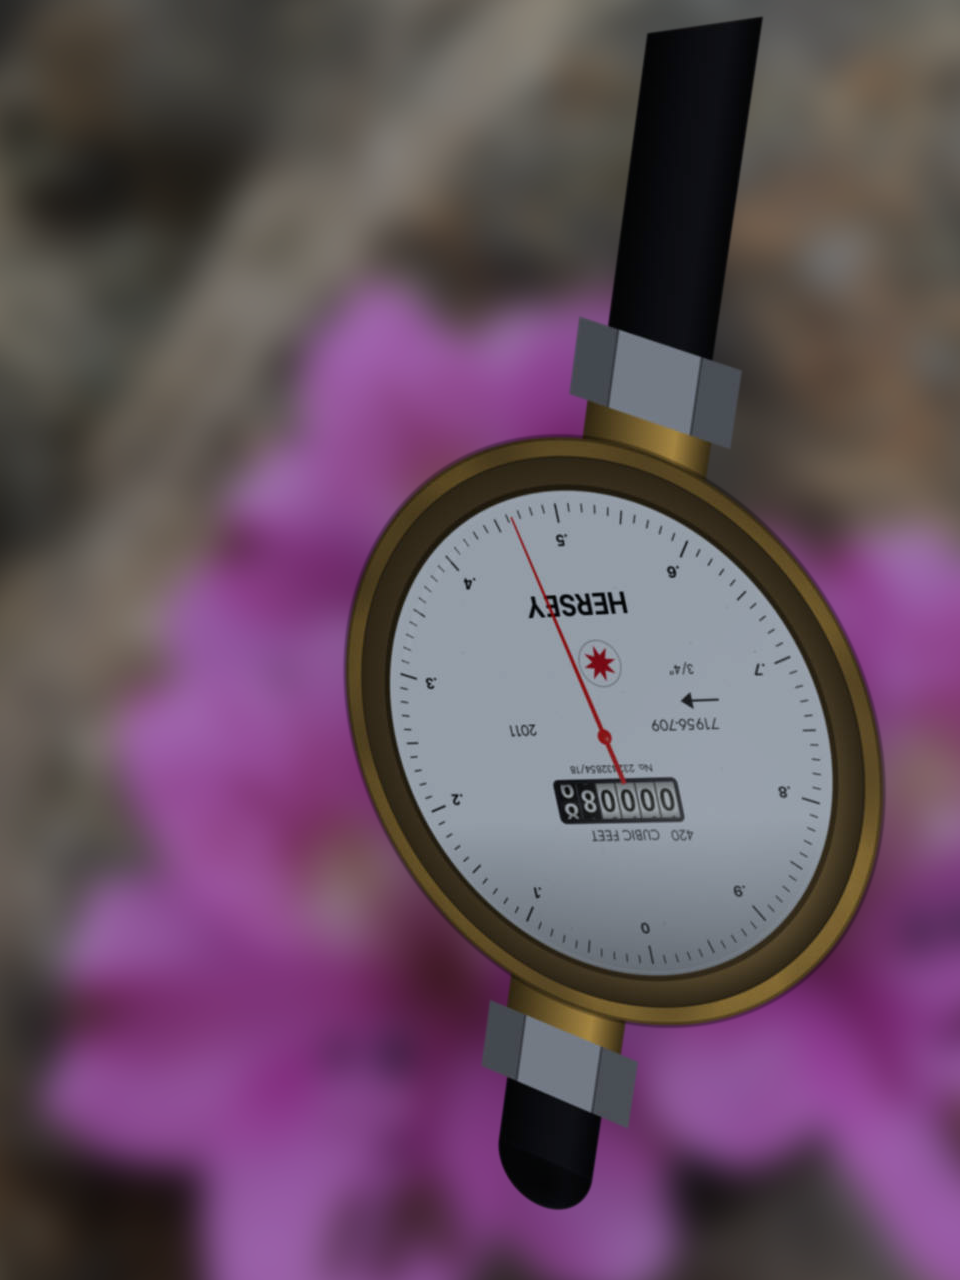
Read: 88.46 (ft³)
